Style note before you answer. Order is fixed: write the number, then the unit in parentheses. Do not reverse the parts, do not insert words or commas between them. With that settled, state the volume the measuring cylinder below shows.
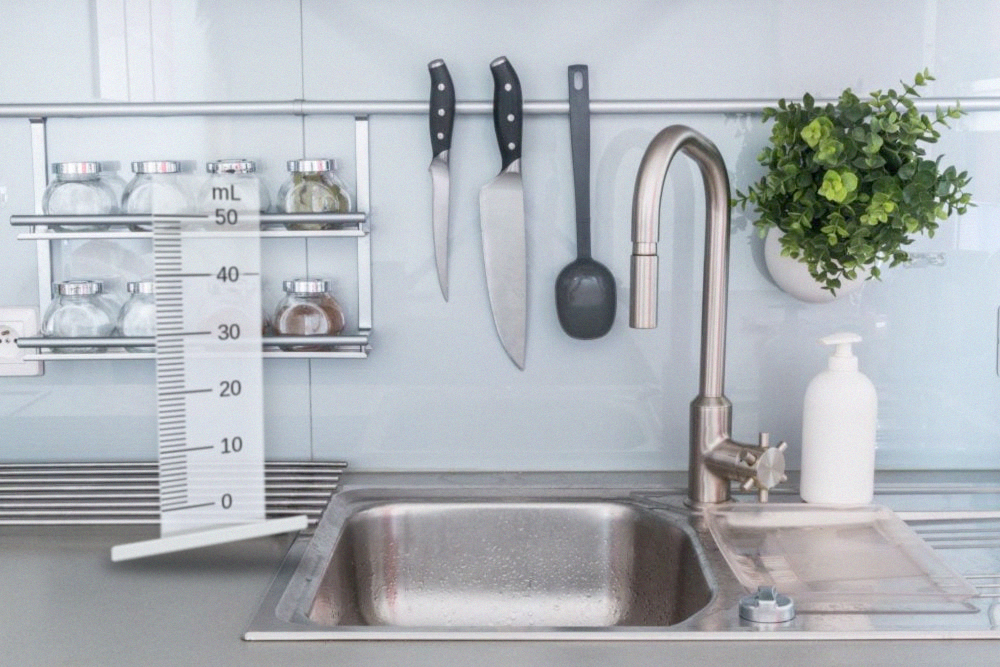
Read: 40 (mL)
